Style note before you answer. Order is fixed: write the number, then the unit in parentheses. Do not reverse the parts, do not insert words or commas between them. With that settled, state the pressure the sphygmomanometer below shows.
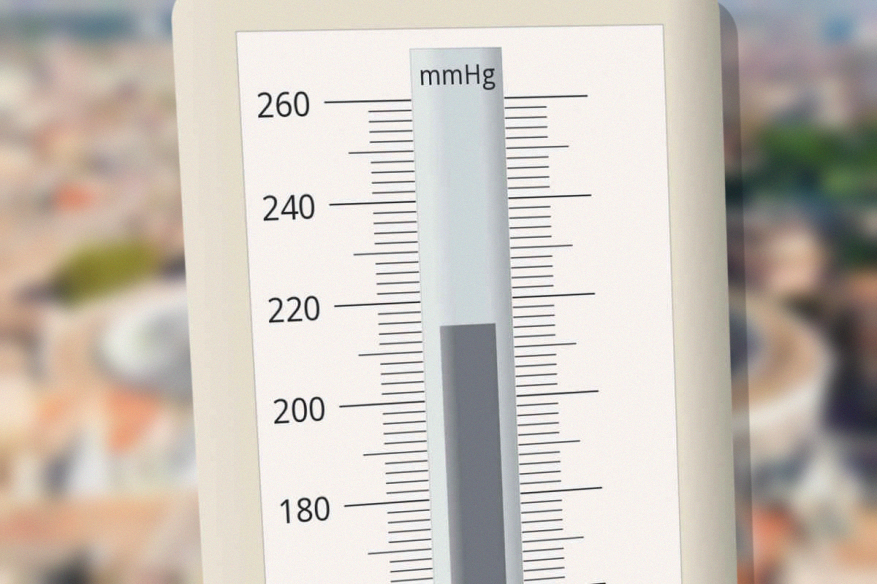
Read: 215 (mmHg)
